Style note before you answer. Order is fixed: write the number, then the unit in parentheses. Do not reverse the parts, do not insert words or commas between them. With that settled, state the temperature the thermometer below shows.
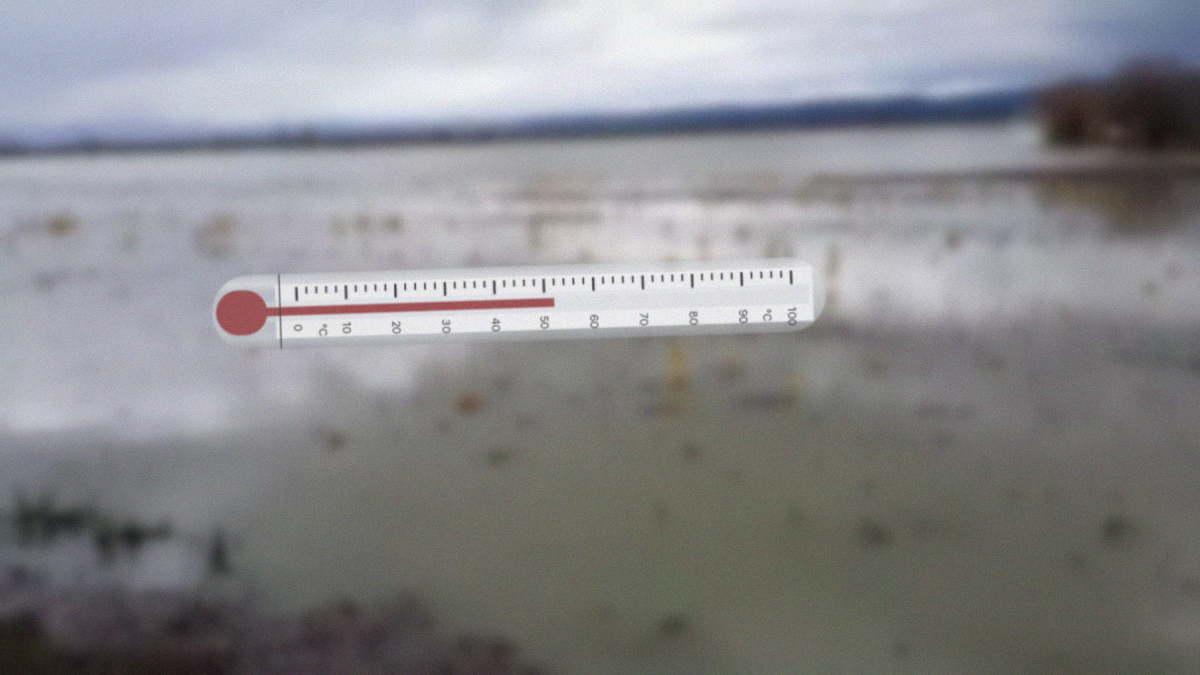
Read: 52 (°C)
